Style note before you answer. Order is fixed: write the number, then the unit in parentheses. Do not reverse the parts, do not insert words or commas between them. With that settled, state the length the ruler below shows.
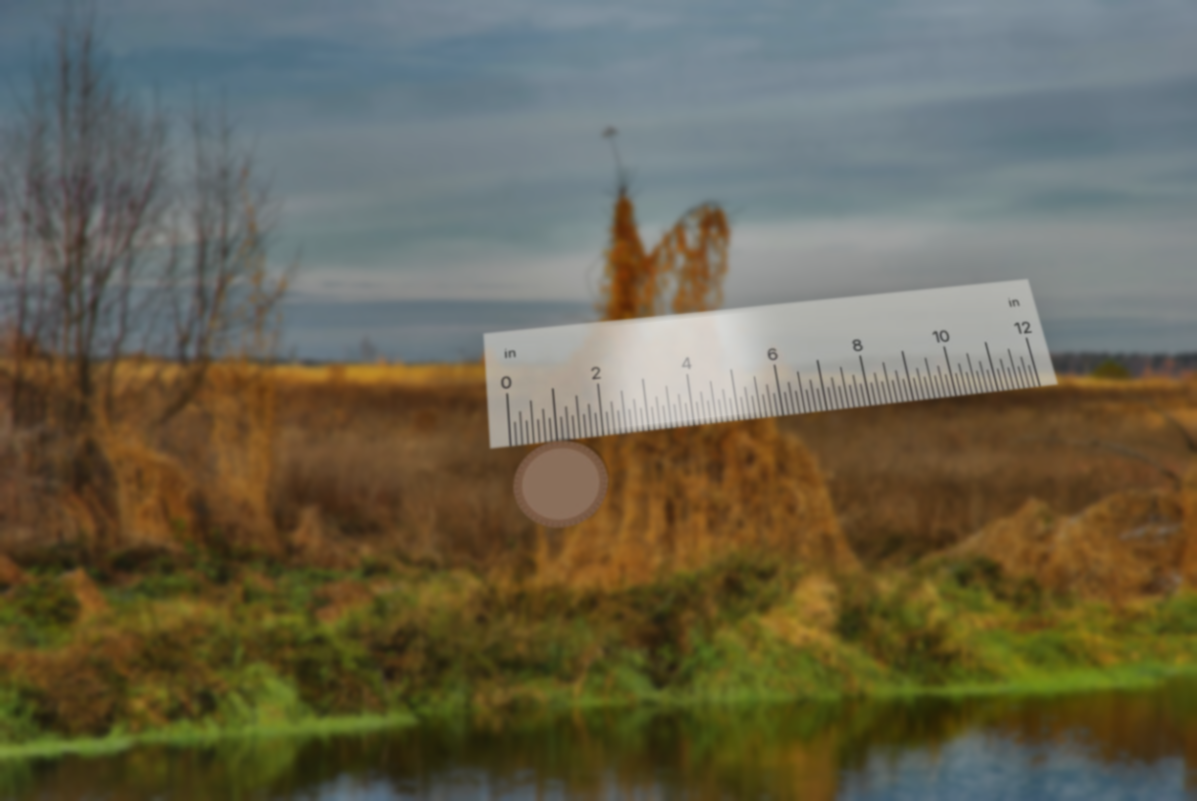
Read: 2 (in)
